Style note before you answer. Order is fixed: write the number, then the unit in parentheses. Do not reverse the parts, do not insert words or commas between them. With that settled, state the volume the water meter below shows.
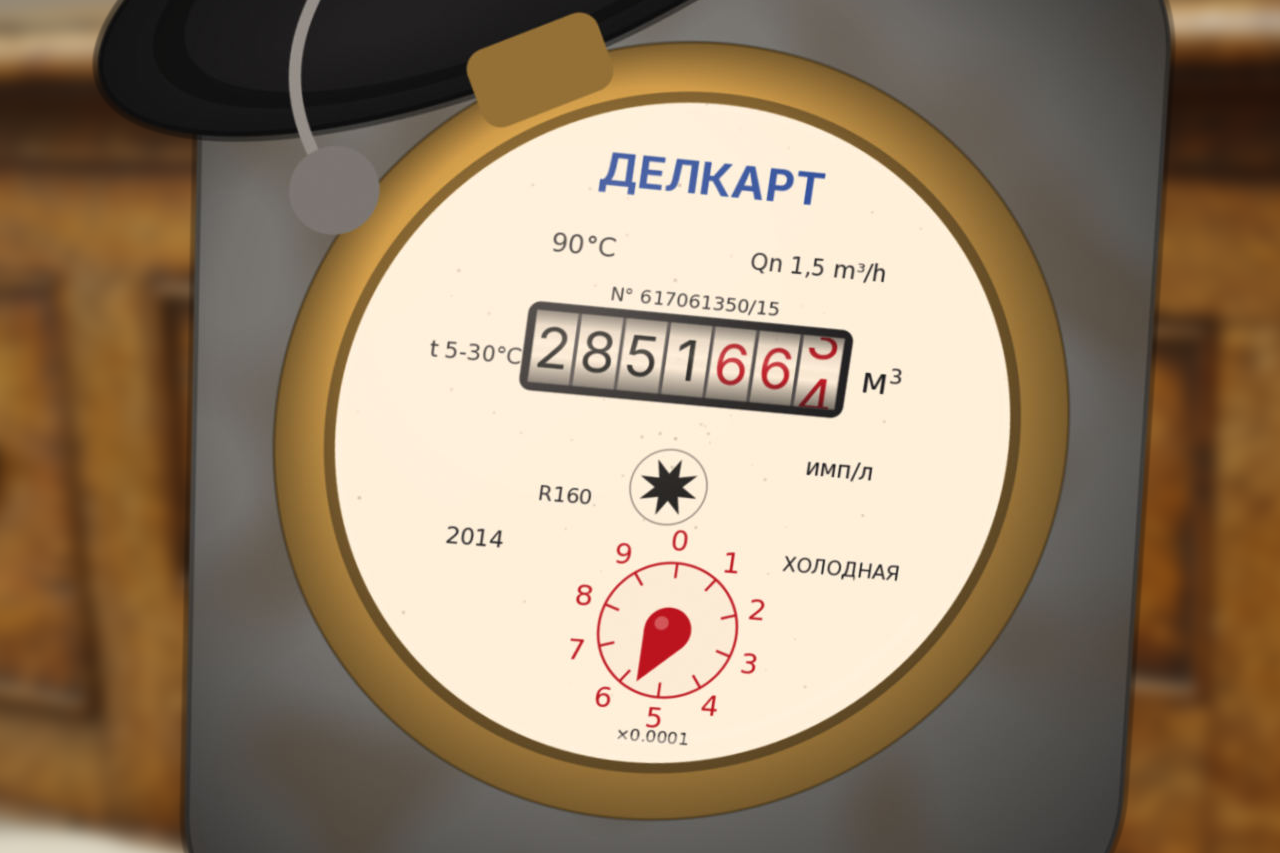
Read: 2851.6635 (m³)
